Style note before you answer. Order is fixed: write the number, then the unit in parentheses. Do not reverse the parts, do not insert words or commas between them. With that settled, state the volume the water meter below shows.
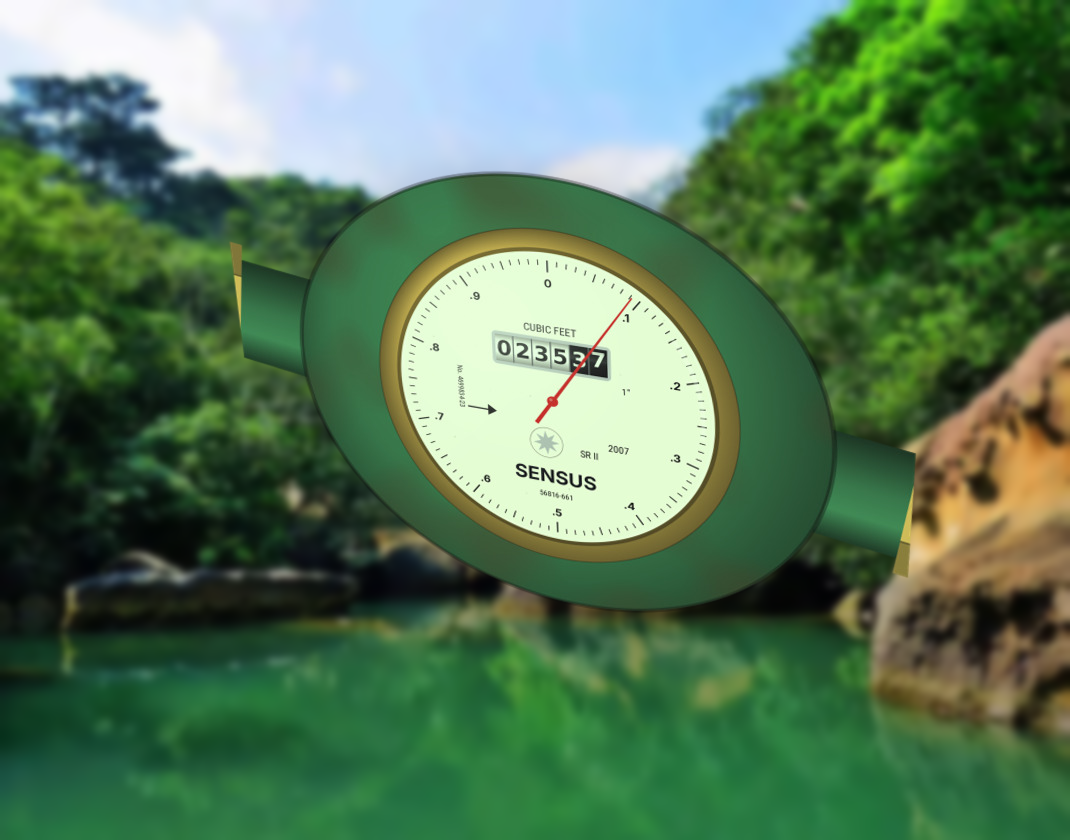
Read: 23537.09 (ft³)
